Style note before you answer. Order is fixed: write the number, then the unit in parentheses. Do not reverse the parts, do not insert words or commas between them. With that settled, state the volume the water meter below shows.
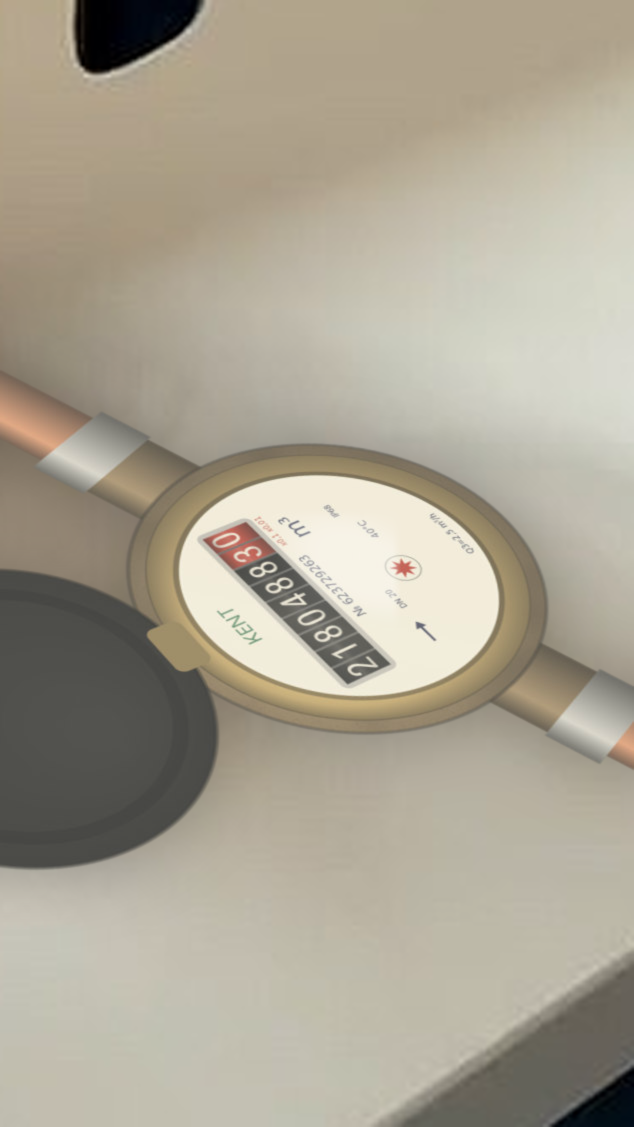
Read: 2180488.30 (m³)
